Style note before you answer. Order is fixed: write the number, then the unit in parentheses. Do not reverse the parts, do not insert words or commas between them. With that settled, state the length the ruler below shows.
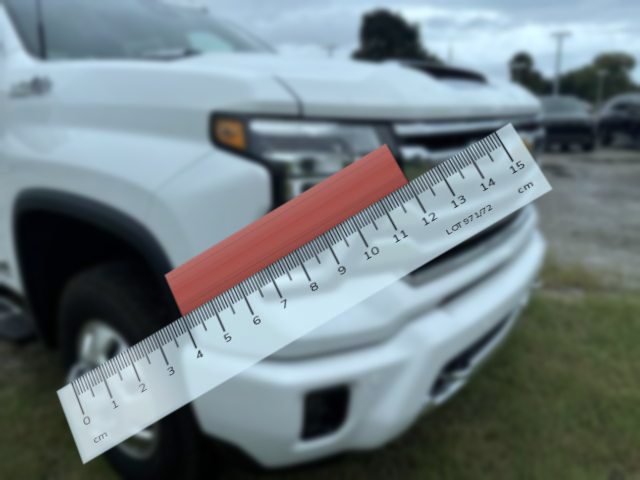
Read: 8 (cm)
